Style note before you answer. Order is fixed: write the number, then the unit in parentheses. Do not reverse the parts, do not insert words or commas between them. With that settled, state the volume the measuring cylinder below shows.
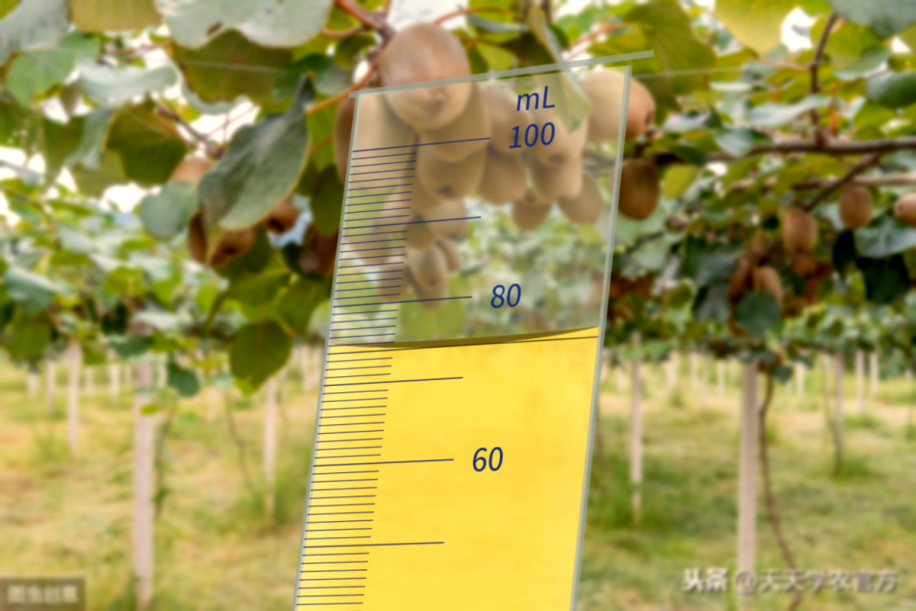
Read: 74 (mL)
